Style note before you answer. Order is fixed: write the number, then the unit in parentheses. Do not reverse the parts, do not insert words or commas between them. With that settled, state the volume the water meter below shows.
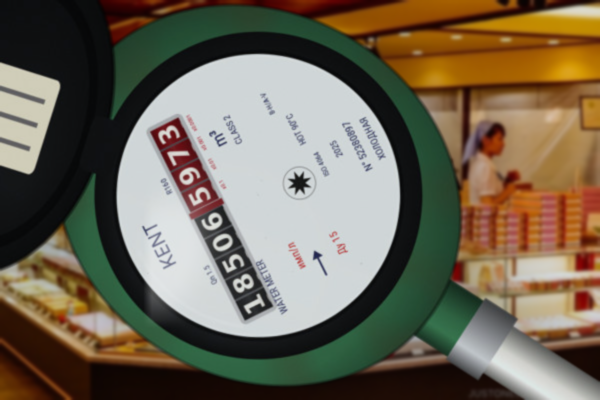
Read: 18506.5973 (m³)
